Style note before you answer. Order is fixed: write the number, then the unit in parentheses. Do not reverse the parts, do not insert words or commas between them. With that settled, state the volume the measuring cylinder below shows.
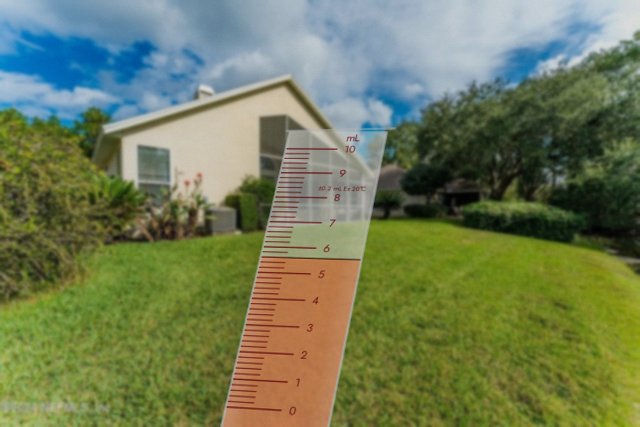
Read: 5.6 (mL)
